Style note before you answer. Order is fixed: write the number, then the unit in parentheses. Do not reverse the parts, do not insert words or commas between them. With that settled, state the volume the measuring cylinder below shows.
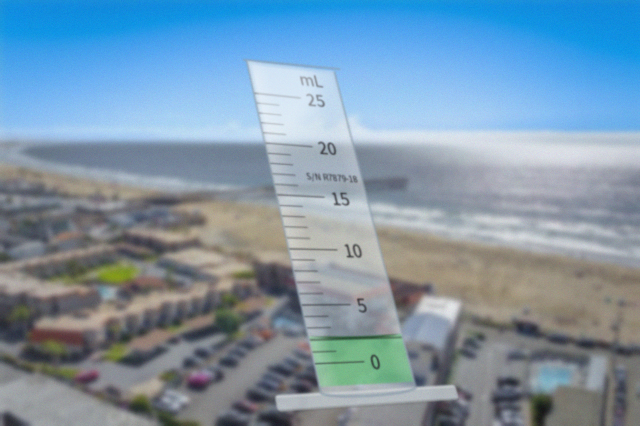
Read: 2 (mL)
